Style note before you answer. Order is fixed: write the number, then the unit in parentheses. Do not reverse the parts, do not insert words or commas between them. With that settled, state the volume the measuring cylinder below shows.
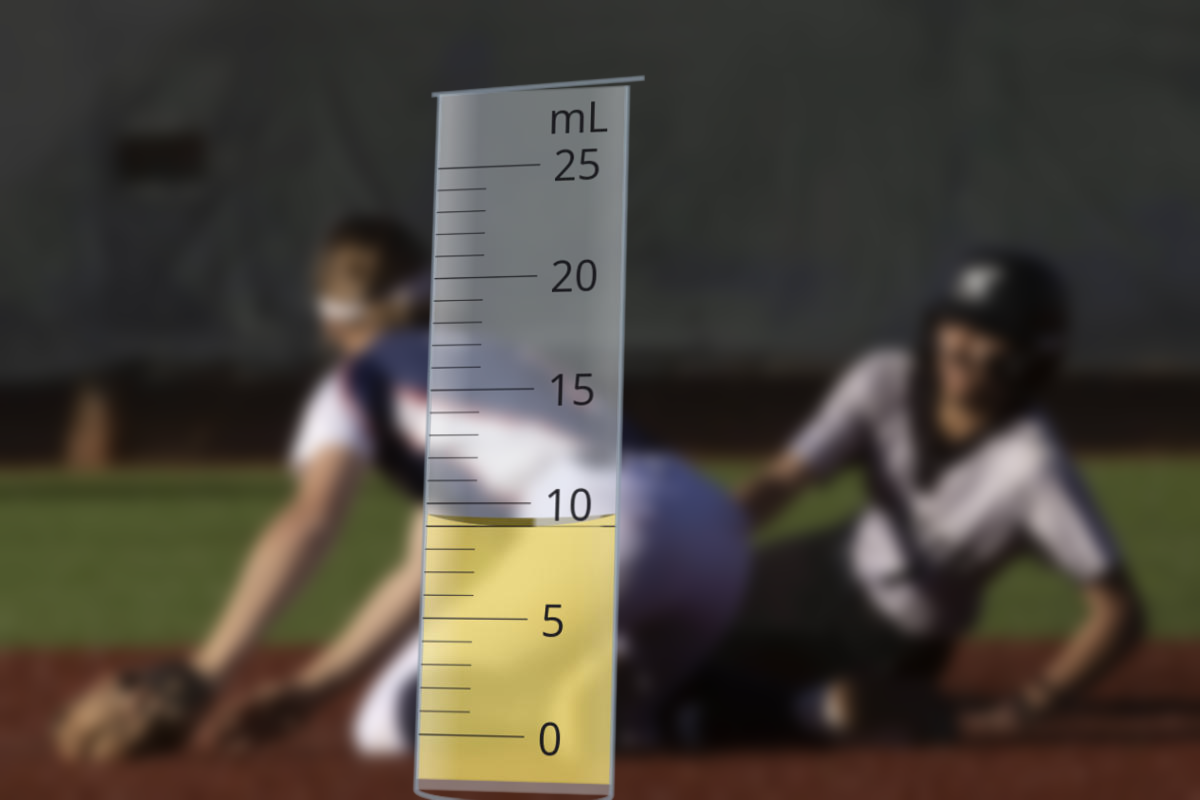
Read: 9 (mL)
